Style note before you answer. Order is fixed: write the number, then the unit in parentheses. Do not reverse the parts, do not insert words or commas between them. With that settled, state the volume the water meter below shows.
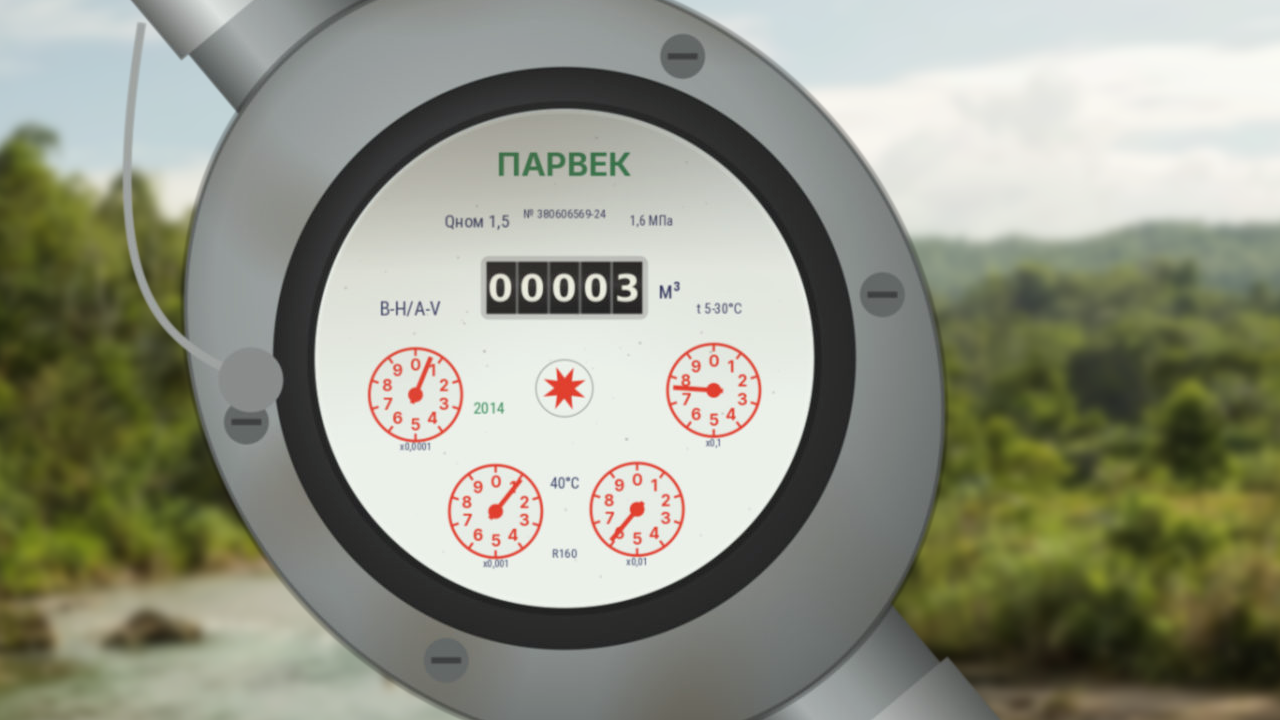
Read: 3.7610 (m³)
